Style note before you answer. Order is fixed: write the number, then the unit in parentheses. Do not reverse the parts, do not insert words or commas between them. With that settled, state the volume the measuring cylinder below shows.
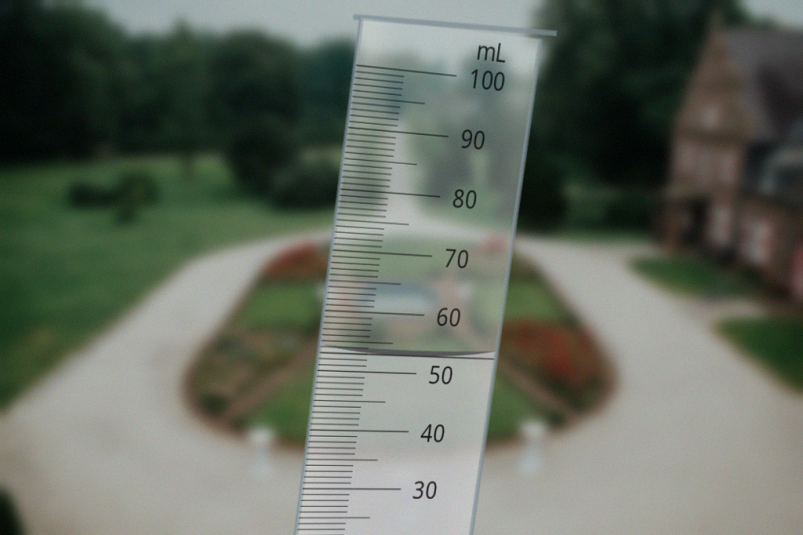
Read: 53 (mL)
